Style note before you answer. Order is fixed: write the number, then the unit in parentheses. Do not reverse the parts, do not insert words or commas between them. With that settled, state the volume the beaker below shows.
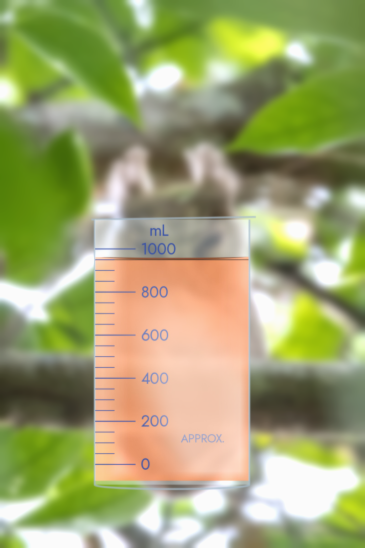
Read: 950 (mL)
